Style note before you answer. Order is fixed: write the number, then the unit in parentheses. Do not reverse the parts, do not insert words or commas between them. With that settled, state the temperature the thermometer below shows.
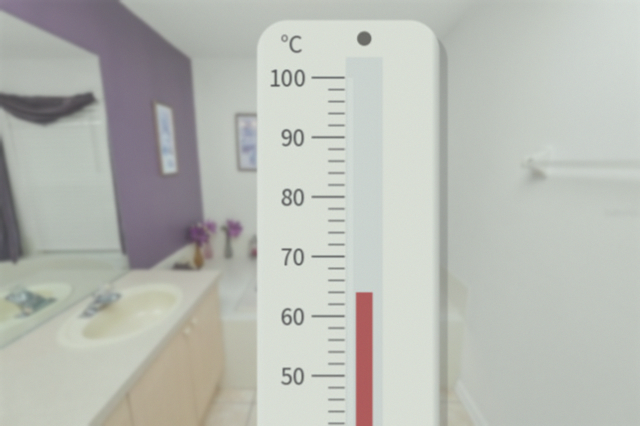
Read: 64 (°C)
